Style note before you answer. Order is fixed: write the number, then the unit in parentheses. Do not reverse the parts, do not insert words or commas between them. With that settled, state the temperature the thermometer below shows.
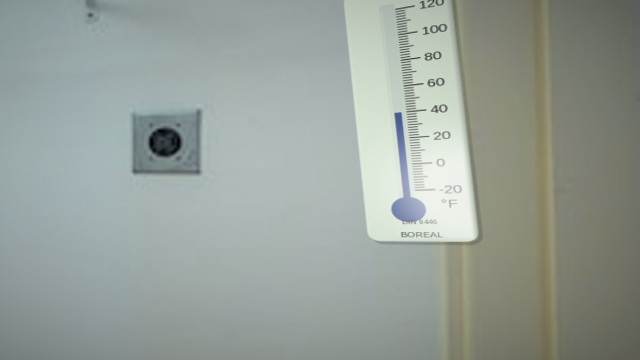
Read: 40 (°F)
